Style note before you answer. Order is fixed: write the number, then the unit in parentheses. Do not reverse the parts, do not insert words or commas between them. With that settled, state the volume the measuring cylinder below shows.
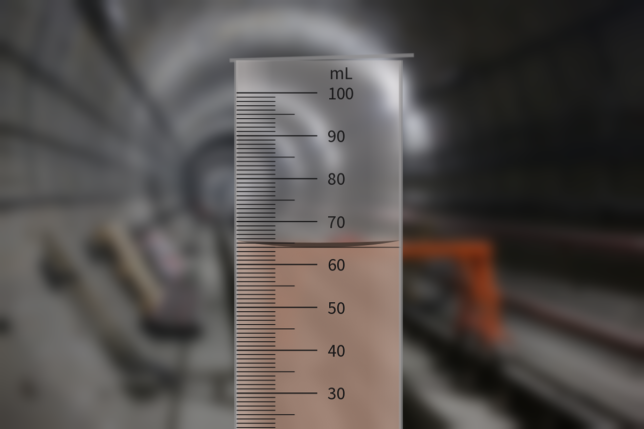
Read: 64 (mL)
